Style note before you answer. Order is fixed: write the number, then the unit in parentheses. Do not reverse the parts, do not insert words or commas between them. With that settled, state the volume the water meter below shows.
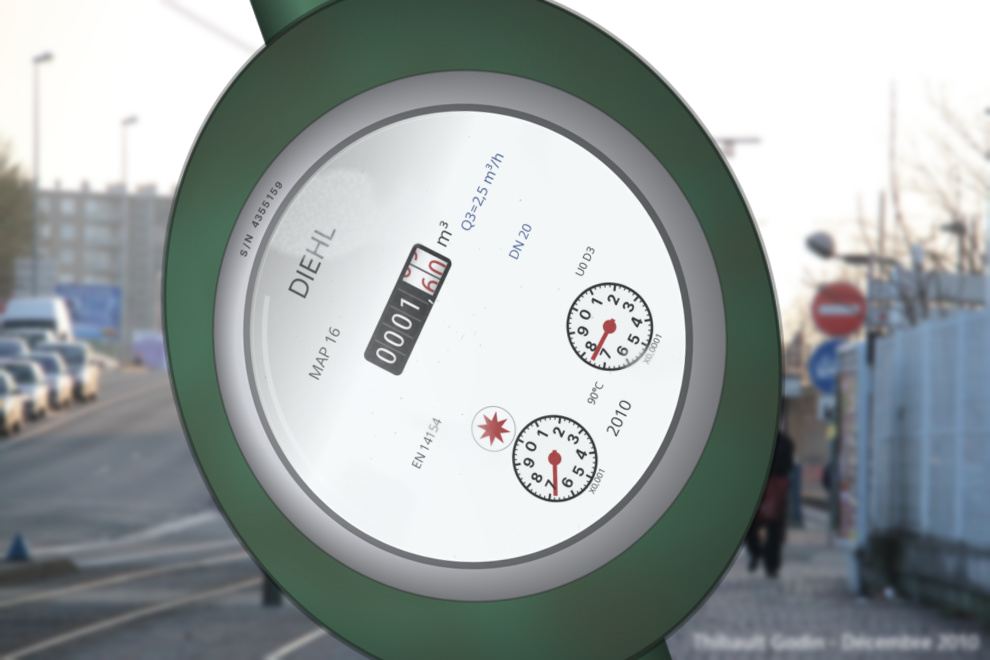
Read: 1.5967 (m³)
